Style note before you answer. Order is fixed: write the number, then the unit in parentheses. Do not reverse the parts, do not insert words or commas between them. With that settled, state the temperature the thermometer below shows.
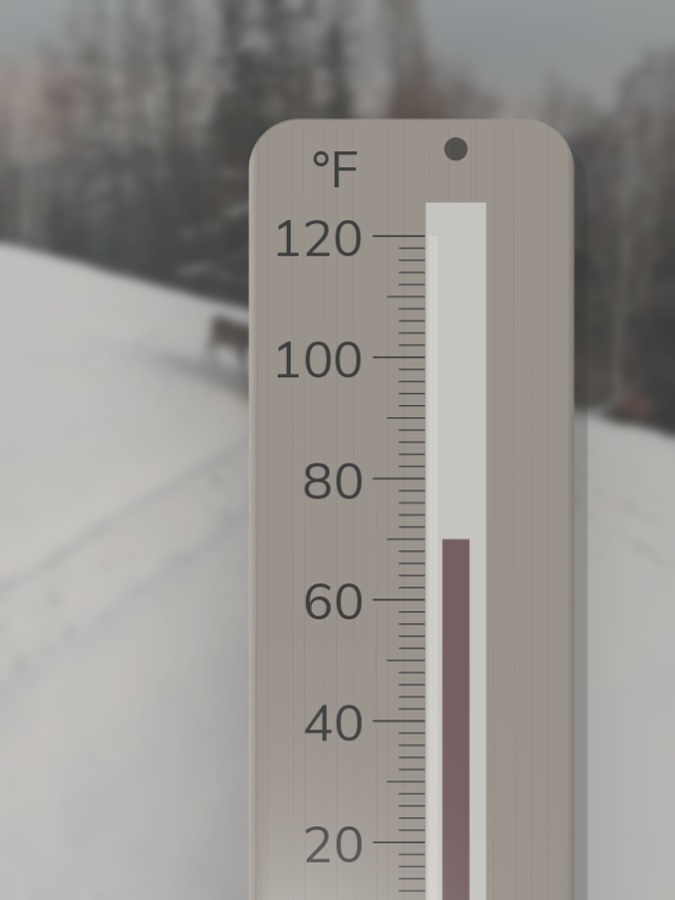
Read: 70 (°F)
